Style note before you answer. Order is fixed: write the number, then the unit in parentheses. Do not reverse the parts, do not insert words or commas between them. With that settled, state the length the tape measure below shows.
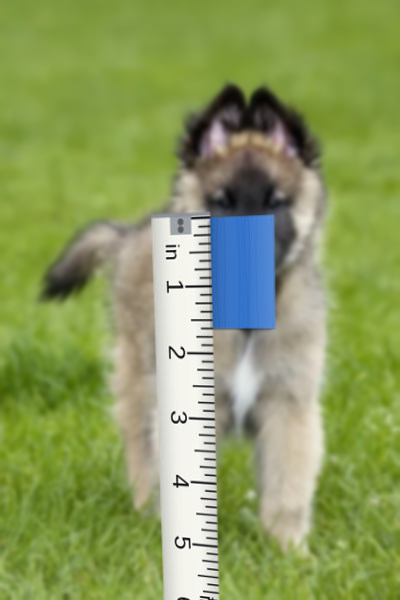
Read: 1.625 (in)
